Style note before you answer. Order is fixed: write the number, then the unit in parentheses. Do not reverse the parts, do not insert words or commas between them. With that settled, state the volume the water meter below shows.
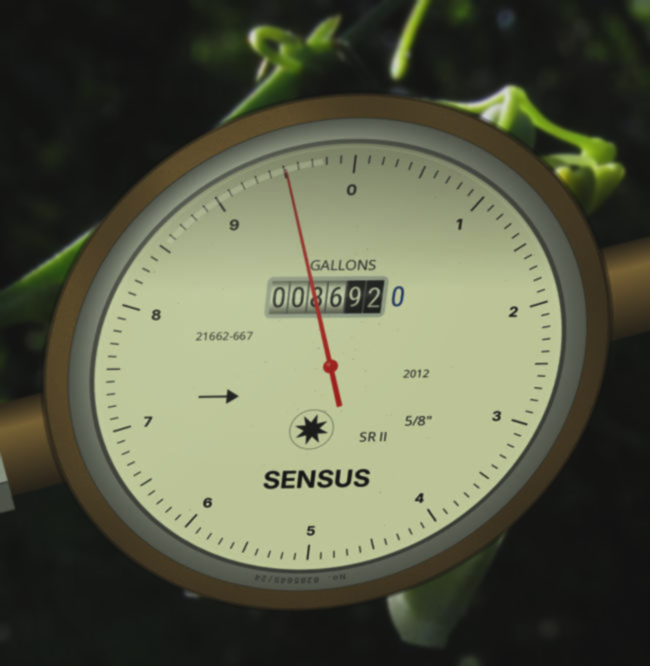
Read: 86919.5 (gal)
